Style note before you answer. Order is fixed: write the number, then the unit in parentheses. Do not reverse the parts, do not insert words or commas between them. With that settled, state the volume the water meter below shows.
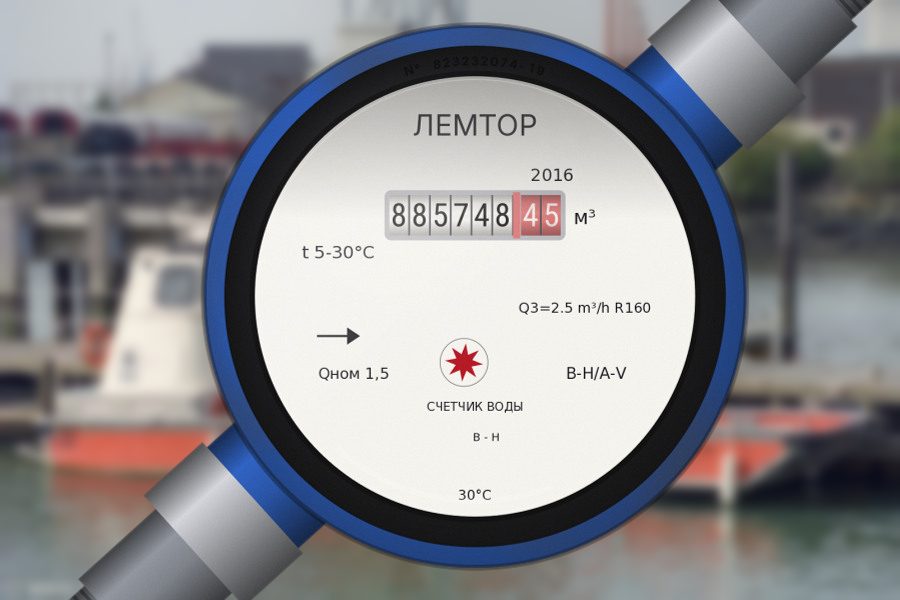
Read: 885748.45 (m³)
